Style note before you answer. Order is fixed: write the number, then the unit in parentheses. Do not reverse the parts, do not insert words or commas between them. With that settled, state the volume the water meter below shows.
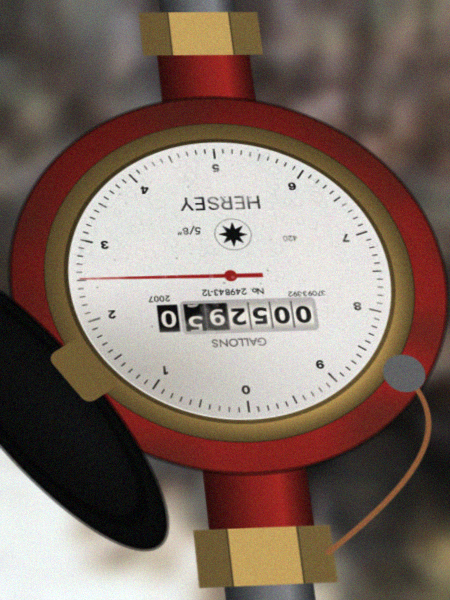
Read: 52952.5 (gal)
